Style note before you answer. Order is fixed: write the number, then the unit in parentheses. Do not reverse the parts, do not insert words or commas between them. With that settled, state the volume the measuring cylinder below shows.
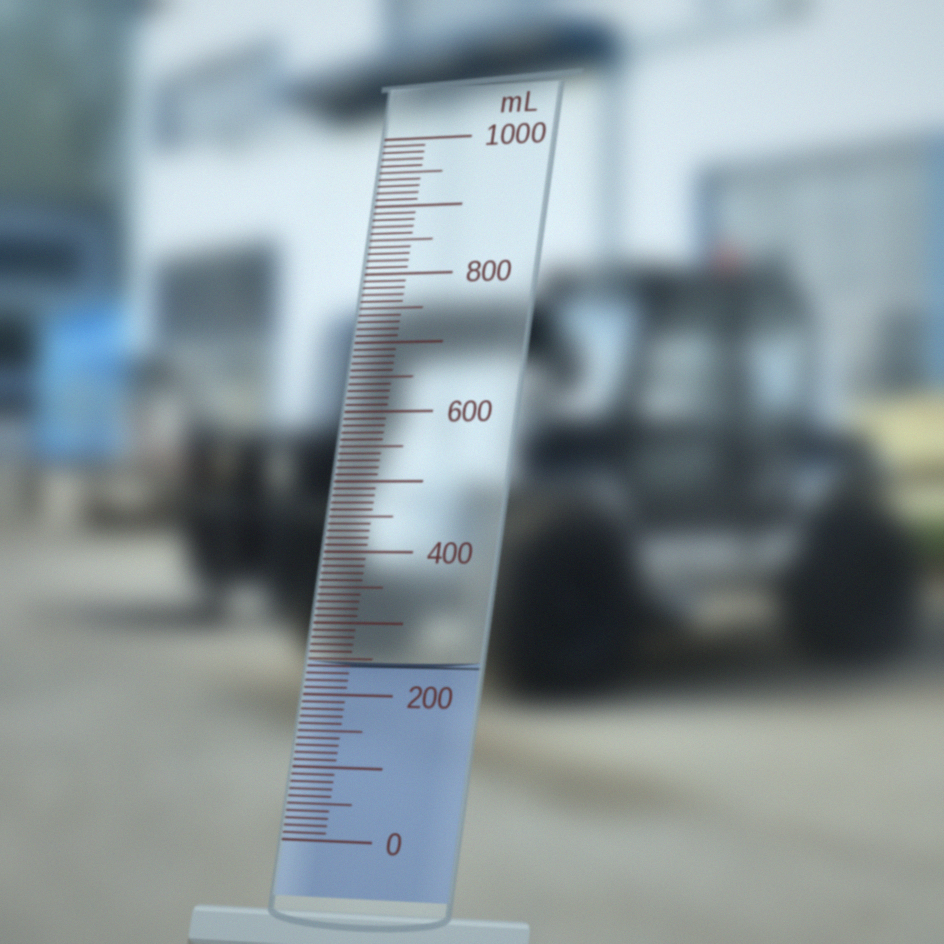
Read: 240 (mL)
